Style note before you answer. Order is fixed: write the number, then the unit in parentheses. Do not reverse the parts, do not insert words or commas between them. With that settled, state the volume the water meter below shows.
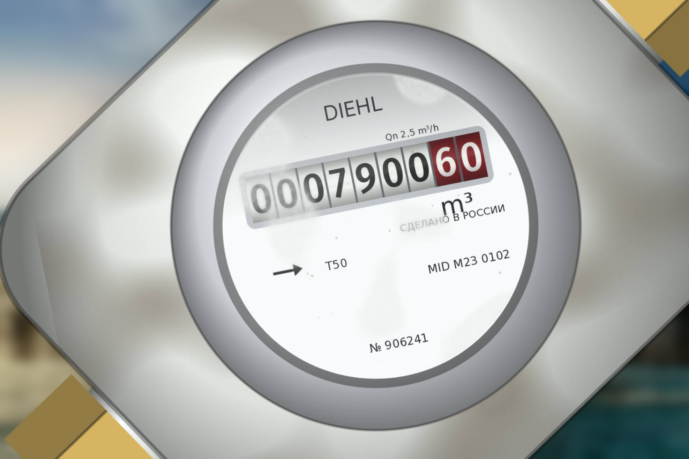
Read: 7900.60 (m³)
